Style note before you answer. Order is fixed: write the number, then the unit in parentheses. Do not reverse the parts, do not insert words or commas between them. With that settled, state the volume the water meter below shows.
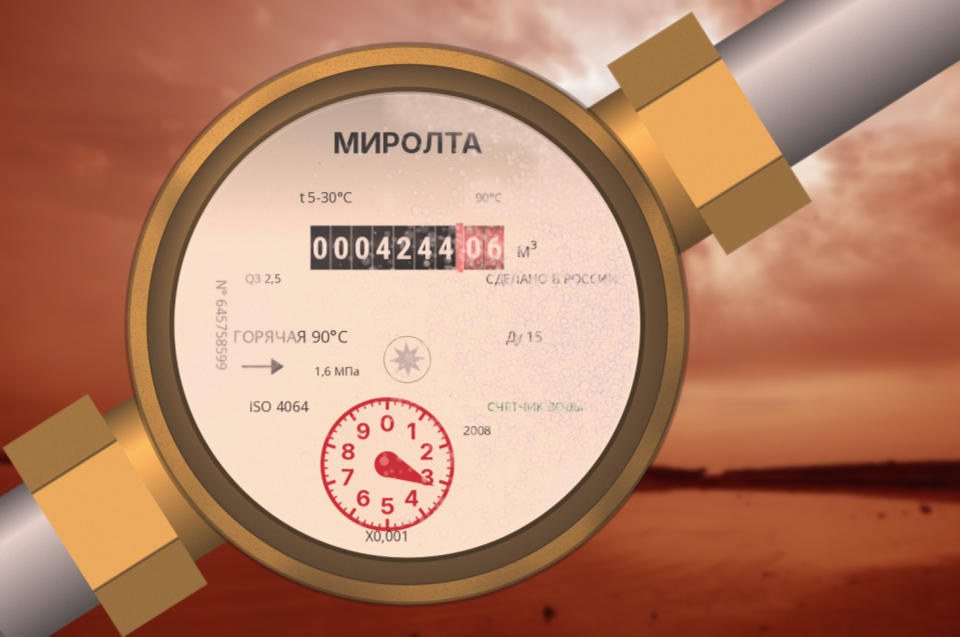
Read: 4244.063 (m³)
